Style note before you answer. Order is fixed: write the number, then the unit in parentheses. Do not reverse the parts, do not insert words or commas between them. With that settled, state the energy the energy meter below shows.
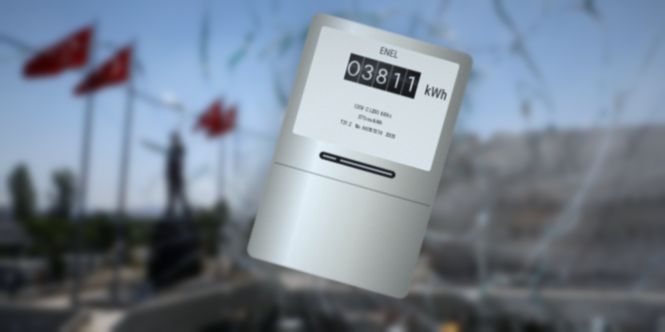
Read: 3811 (kWh)
